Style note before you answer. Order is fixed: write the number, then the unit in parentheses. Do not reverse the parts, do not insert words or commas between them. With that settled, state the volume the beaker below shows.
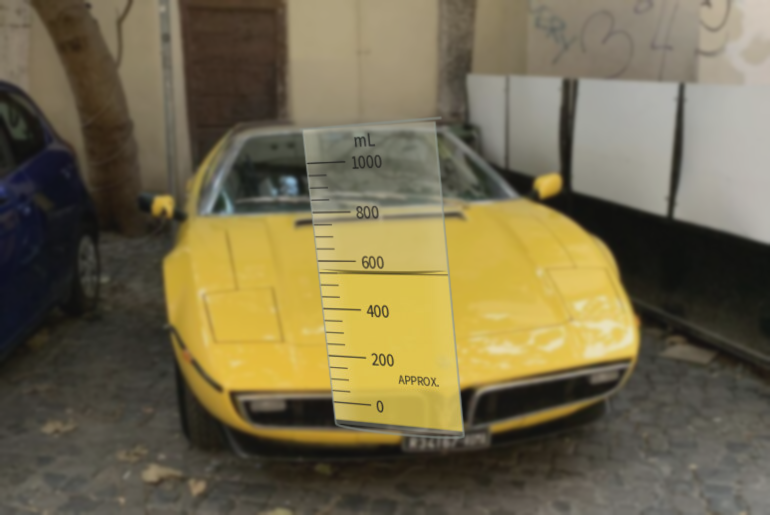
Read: 550 (mL)
